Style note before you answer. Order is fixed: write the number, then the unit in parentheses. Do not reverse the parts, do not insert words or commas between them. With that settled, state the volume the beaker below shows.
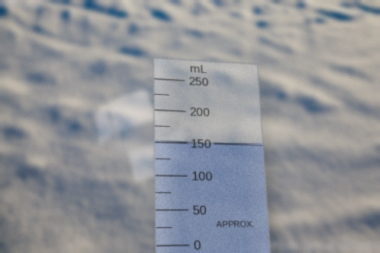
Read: 150 (mL)
